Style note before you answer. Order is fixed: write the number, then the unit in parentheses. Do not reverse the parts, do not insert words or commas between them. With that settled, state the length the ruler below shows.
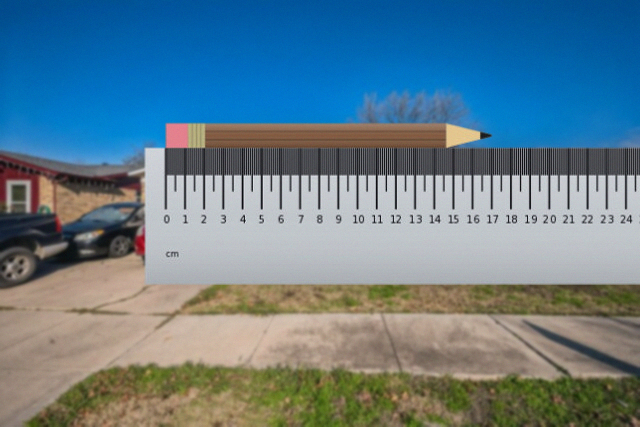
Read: 17 (cm)
